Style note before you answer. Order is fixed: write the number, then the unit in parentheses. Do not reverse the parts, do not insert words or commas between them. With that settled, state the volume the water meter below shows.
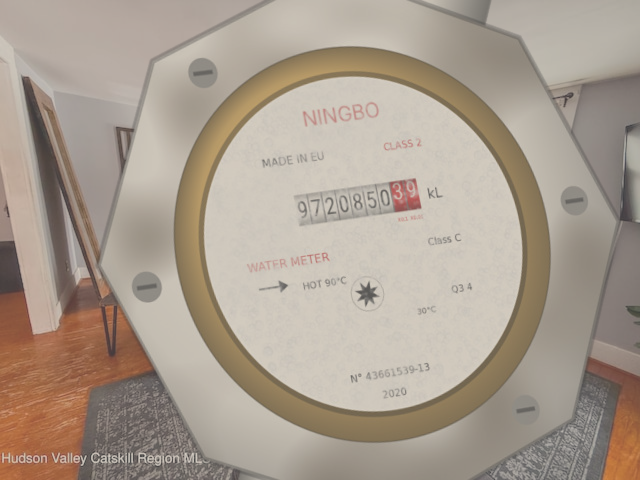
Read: 9720850.39 (kL)
